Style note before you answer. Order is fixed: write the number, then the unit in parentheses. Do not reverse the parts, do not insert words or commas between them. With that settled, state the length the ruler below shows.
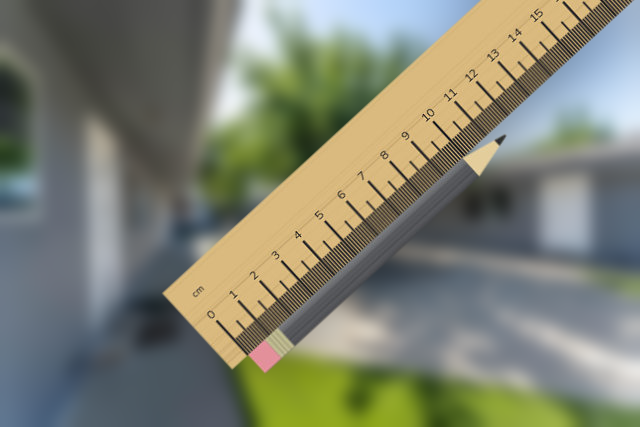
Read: 11.5 (cm)
